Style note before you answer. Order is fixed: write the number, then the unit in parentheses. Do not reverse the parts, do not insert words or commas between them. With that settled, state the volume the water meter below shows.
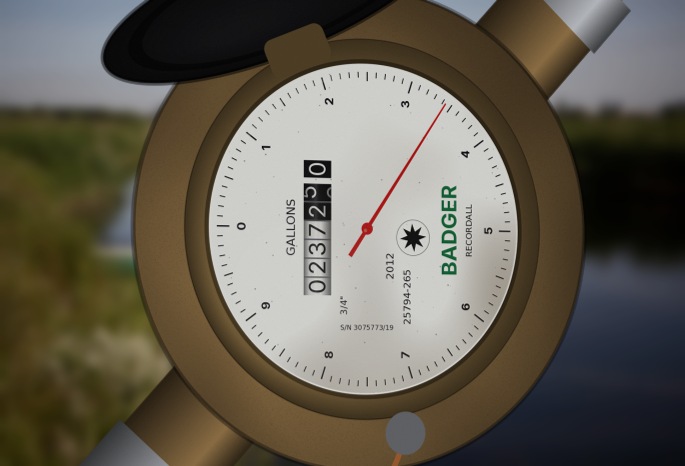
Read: 237253.4 (gal)
